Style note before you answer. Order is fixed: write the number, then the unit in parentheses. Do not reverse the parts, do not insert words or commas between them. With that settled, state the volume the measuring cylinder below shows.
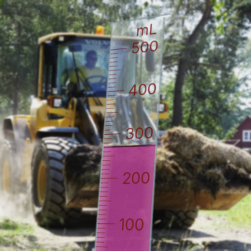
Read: 270 (mL)
